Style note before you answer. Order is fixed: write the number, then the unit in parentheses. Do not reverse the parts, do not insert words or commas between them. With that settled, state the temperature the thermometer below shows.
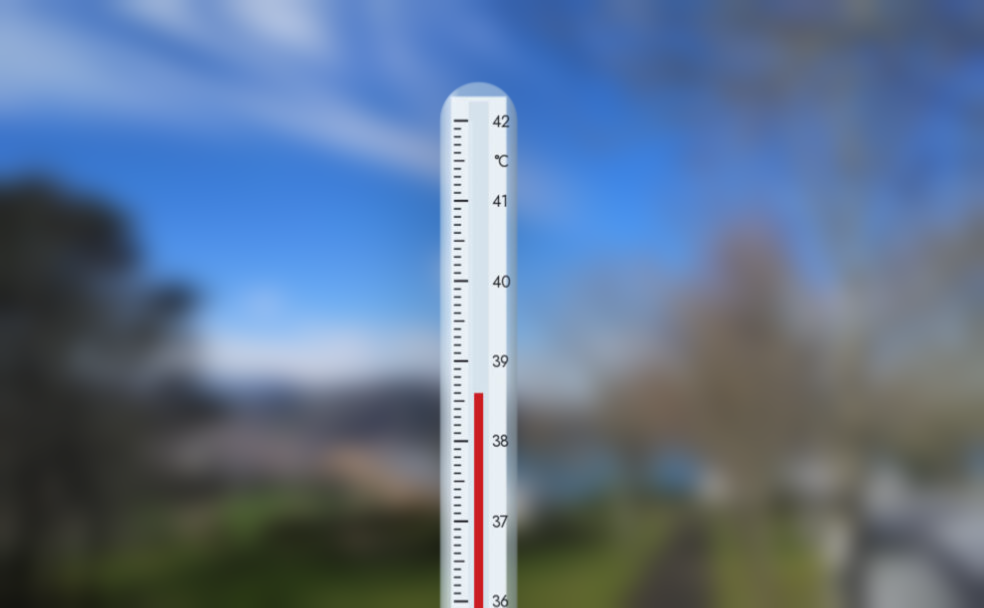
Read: 38.6 (°C)
